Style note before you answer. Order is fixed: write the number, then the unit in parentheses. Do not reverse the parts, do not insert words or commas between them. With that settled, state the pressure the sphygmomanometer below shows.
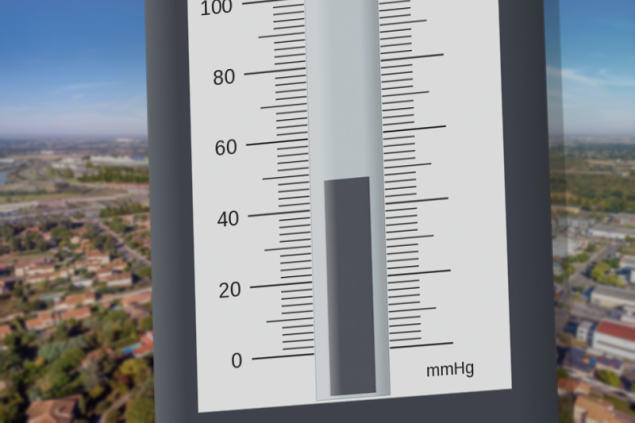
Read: 48 (mmHg)
